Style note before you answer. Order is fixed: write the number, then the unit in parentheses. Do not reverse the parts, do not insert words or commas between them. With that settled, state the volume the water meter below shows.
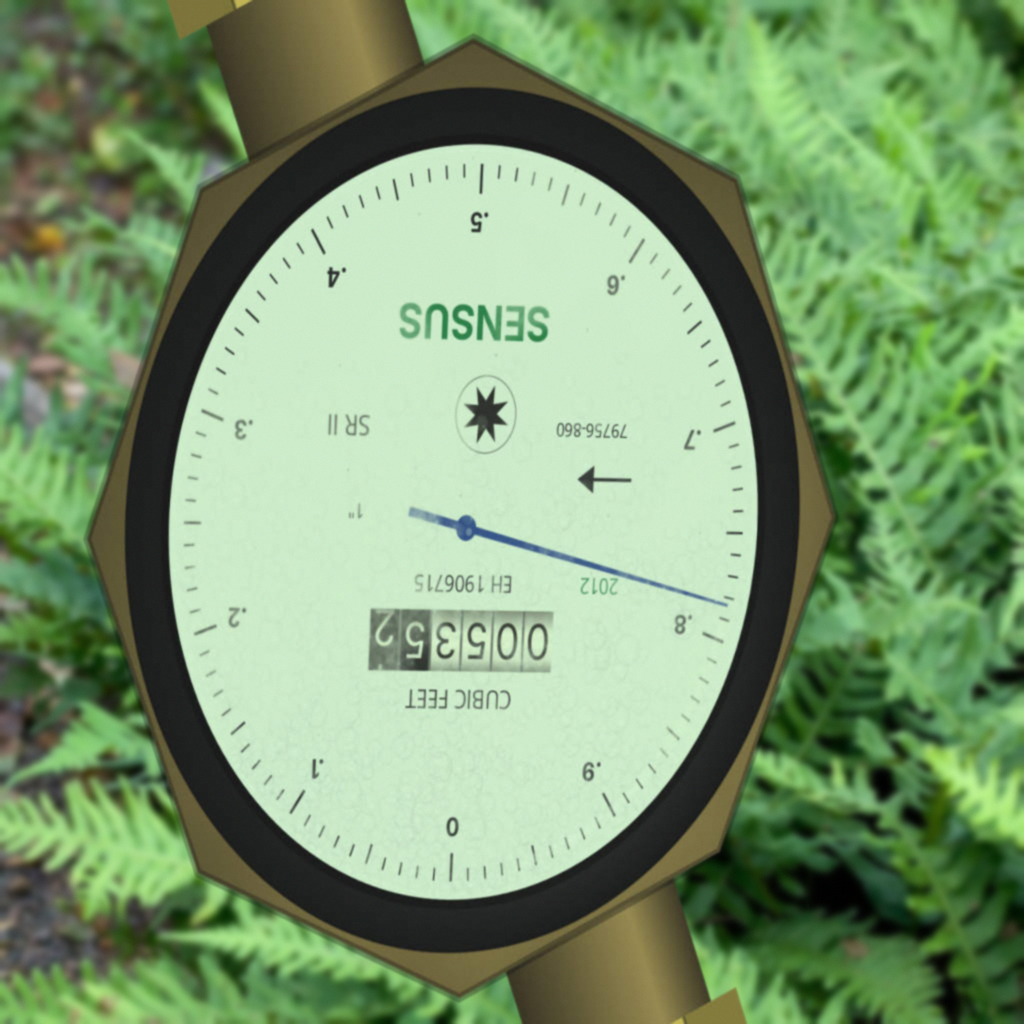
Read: 5351.78 (ft³)
